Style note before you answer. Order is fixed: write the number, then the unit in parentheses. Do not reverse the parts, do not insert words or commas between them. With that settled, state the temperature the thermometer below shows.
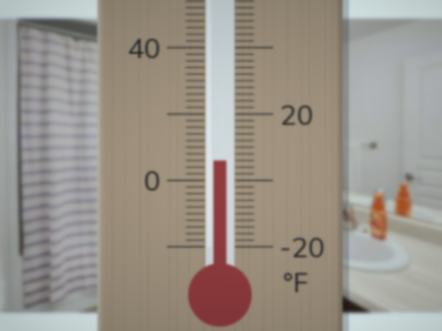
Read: 6 (°F)
